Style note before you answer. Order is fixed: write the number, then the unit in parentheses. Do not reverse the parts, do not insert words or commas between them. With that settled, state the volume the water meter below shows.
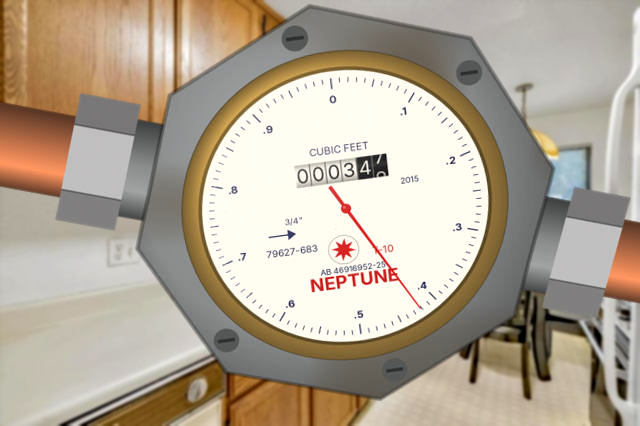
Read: 347.42 (ft³)
